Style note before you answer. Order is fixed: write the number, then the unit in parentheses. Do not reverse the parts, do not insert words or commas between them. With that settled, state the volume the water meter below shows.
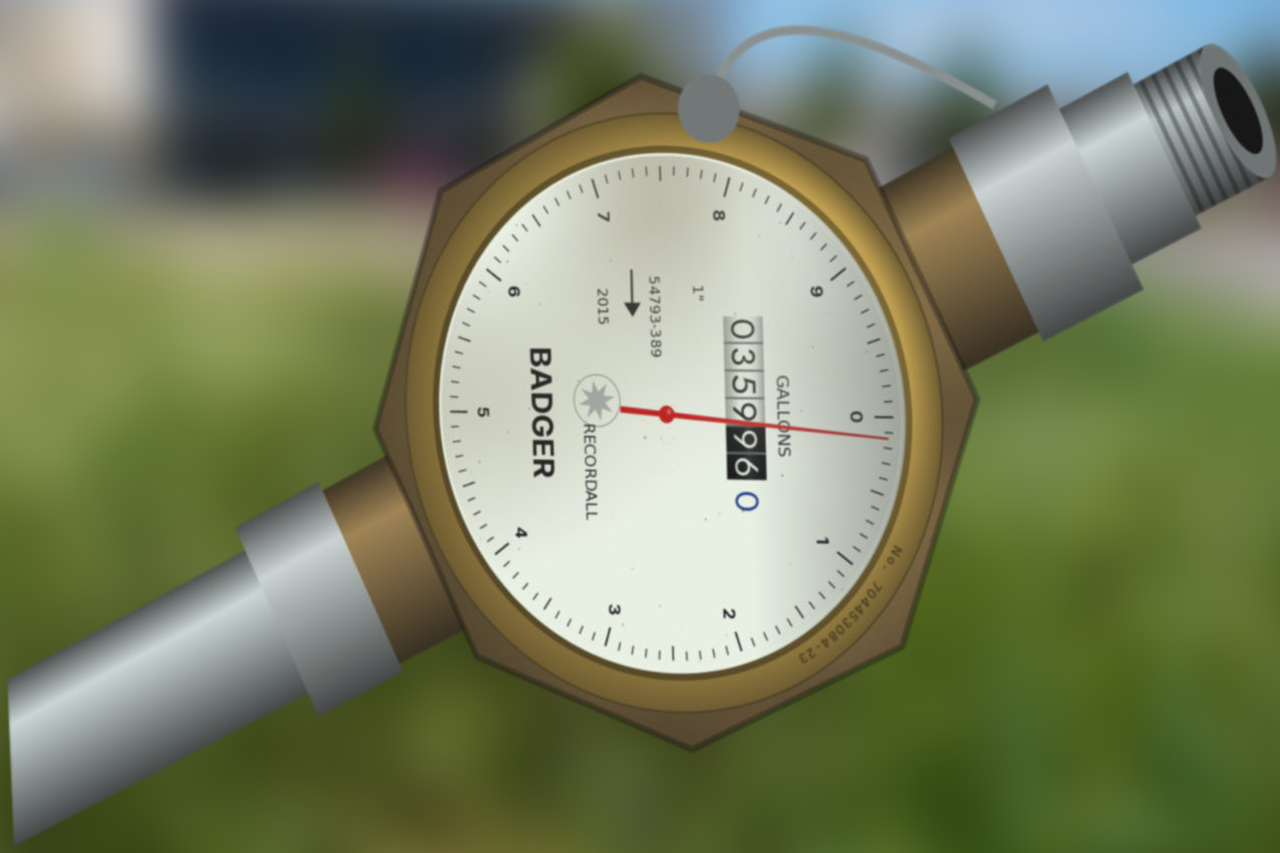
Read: 359960.1 (gal)
